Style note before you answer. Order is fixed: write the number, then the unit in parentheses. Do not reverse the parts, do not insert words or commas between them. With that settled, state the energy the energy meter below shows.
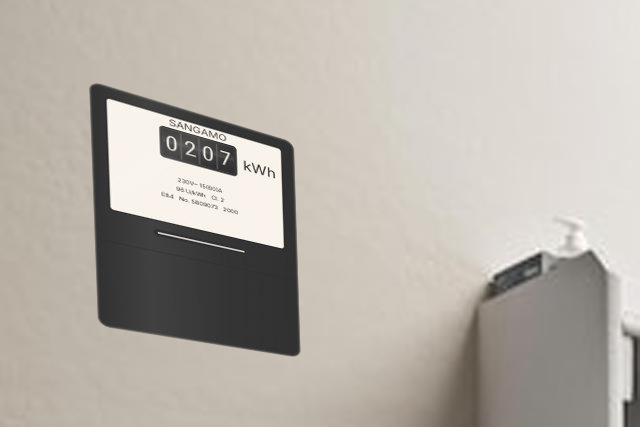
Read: 207 (kWh)
